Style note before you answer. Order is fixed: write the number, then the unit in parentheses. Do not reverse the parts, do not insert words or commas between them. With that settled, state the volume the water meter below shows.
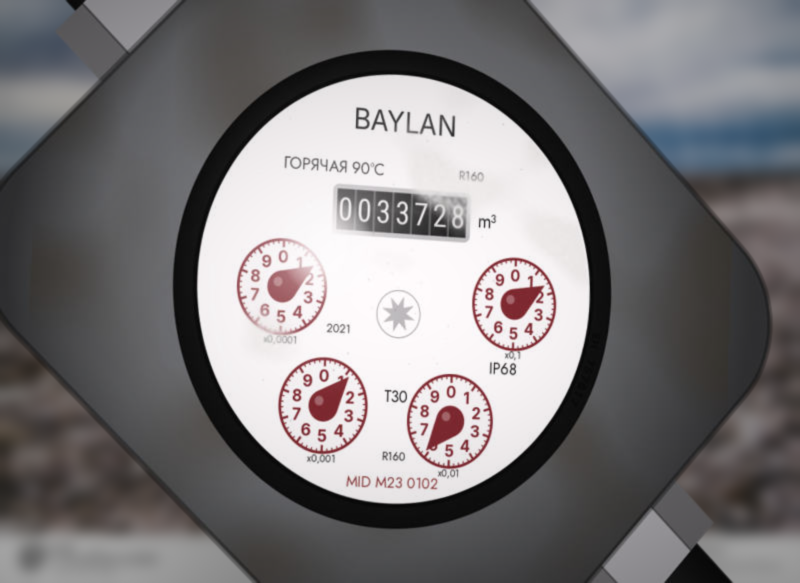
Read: 33728.1611 (m³)
